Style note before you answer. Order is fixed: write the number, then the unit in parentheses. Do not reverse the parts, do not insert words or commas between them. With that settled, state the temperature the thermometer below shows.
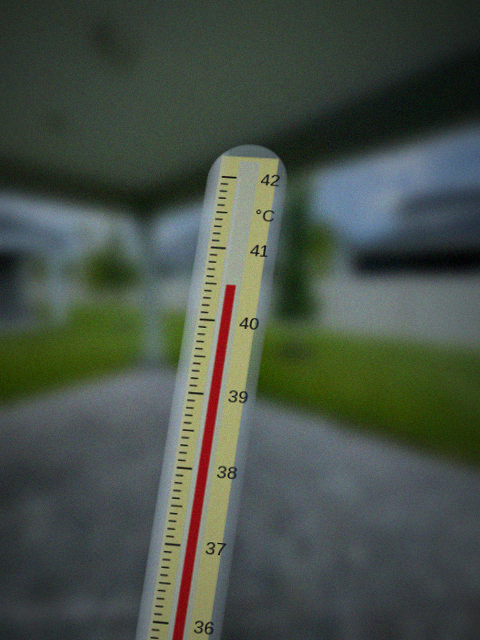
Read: 40.5 (°C)
